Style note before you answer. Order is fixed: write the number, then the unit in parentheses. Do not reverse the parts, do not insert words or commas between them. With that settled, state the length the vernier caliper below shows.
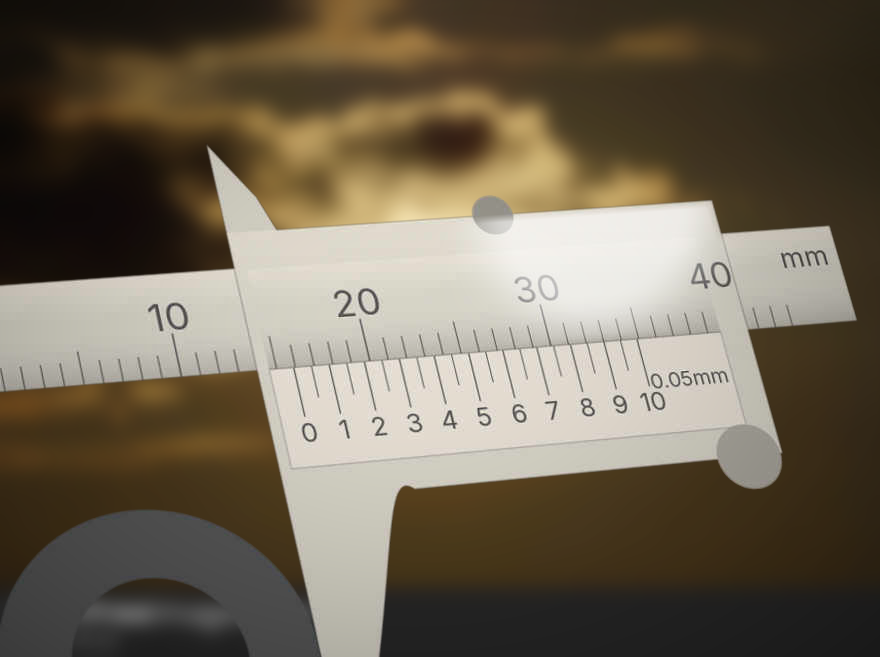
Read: 15.9 (mm)
